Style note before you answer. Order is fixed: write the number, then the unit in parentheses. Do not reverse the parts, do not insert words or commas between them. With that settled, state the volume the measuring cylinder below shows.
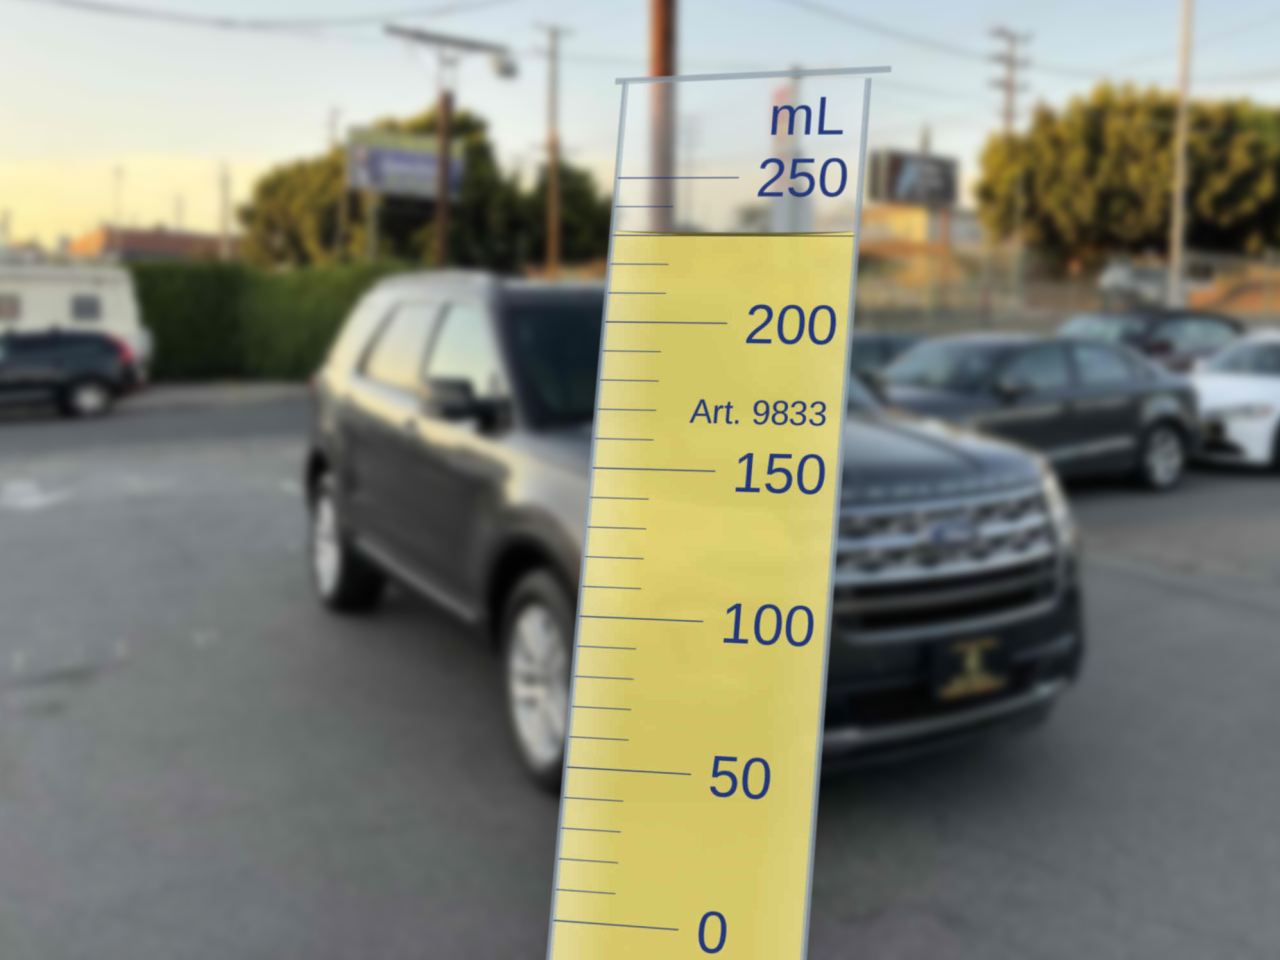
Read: 230 (mL)
